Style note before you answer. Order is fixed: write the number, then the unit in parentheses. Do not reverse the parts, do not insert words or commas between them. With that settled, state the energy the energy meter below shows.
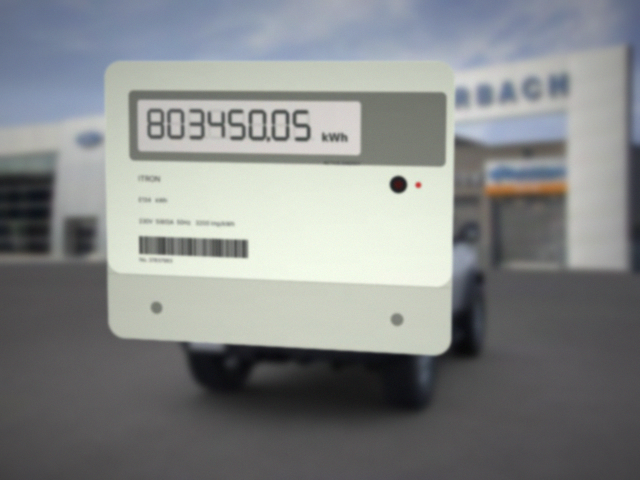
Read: 803450.05 (kWh)
